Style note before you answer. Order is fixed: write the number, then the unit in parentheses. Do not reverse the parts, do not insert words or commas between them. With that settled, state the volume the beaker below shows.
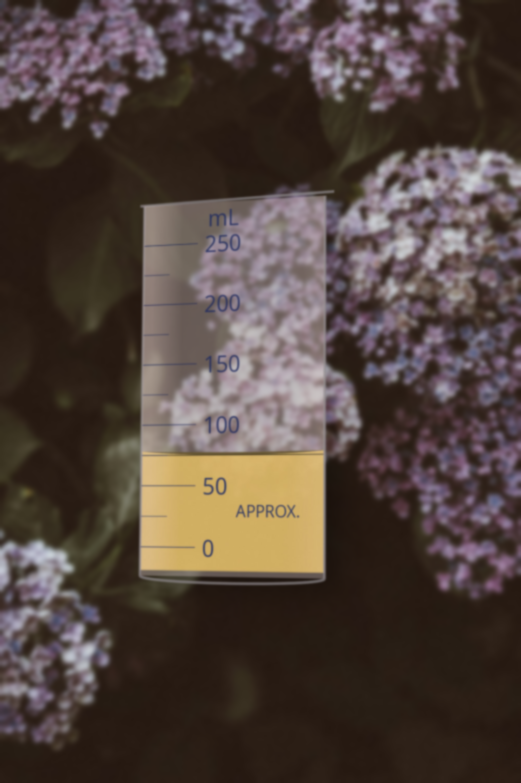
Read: 75 (mL)
